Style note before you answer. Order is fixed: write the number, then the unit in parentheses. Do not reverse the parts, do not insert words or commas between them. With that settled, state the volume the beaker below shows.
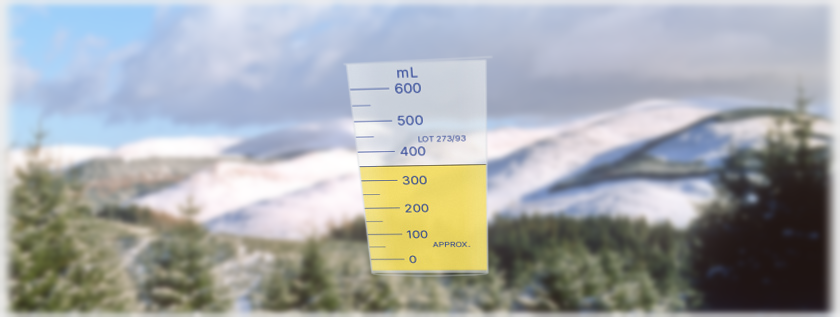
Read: 350 (mL)
